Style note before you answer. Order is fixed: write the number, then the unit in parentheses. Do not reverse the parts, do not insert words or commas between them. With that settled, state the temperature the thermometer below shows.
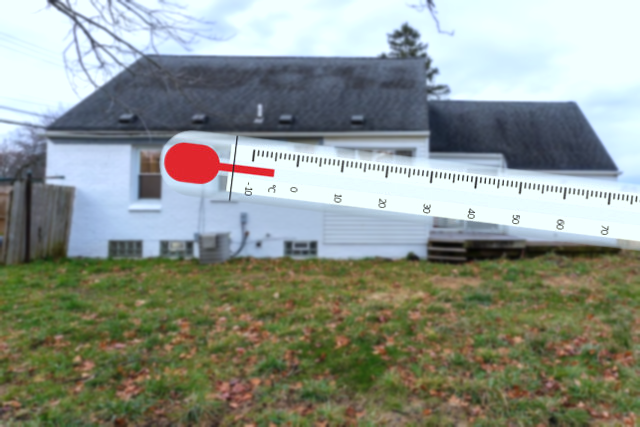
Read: -5 (°C)
